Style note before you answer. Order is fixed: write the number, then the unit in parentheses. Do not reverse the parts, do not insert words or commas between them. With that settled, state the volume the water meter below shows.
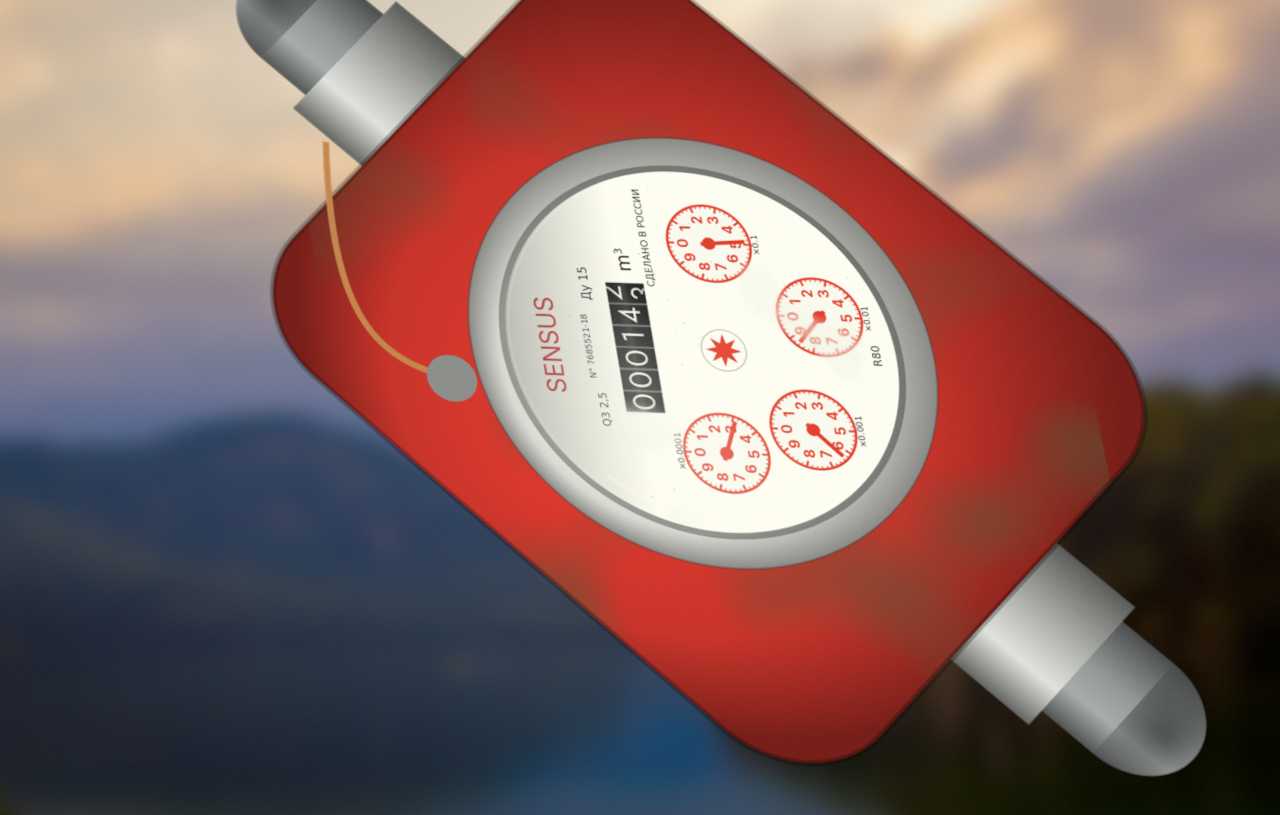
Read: 142.4863 (m³)
